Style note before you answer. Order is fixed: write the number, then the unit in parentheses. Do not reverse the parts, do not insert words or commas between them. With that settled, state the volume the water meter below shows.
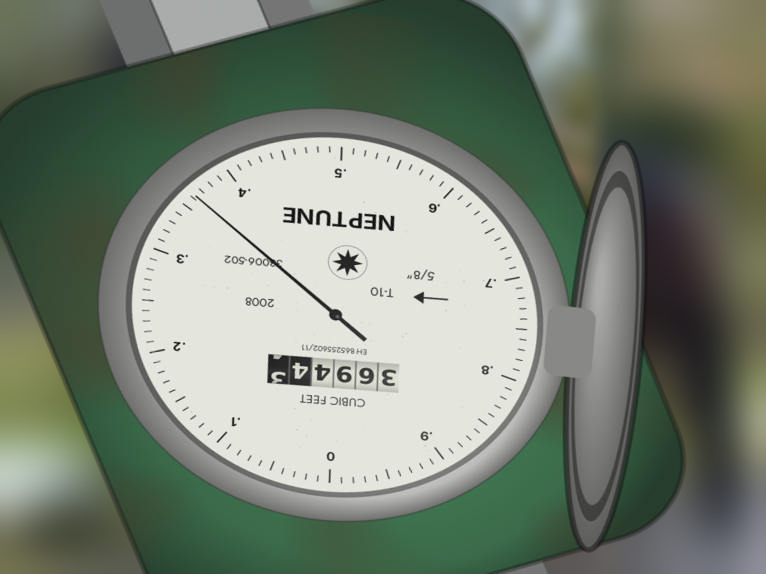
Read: 369443.36 (ft³)
